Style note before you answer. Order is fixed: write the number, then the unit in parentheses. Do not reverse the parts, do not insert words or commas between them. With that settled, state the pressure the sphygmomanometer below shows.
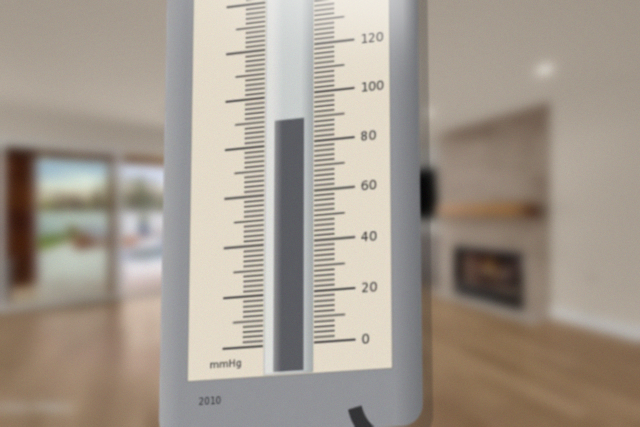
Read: 90 (mmHg)
